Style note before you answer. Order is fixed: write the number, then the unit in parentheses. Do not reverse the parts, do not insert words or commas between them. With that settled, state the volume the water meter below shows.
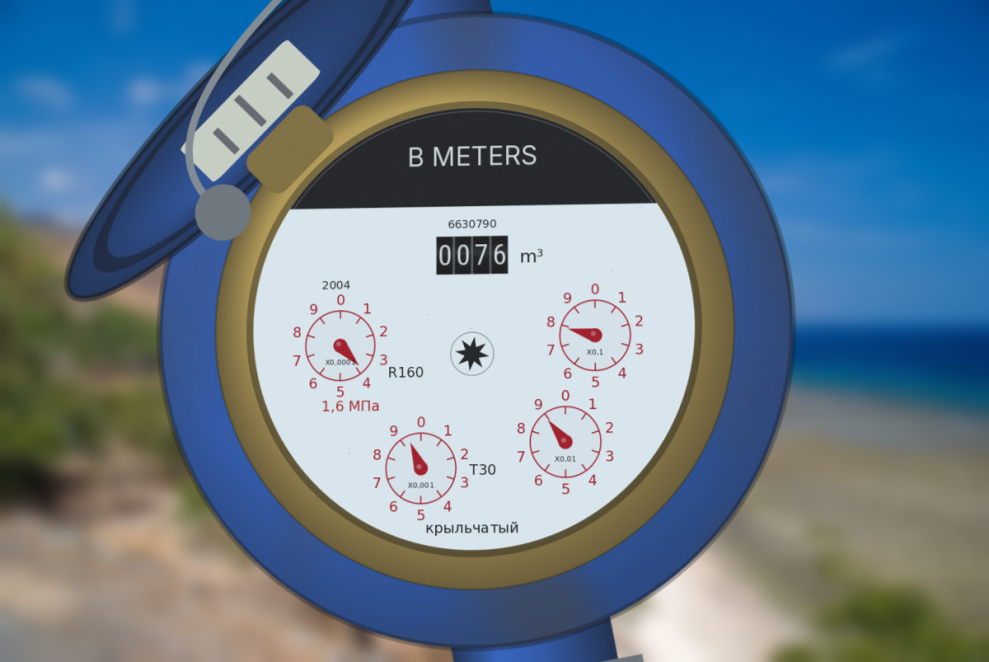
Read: 76.7893 (m³)
